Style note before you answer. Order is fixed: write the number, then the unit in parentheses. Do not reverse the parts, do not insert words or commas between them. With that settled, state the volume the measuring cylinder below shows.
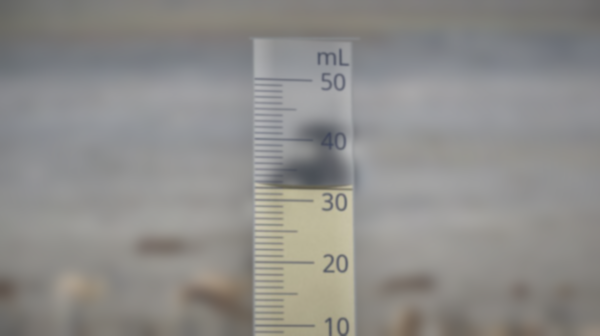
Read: 32 (mL)
